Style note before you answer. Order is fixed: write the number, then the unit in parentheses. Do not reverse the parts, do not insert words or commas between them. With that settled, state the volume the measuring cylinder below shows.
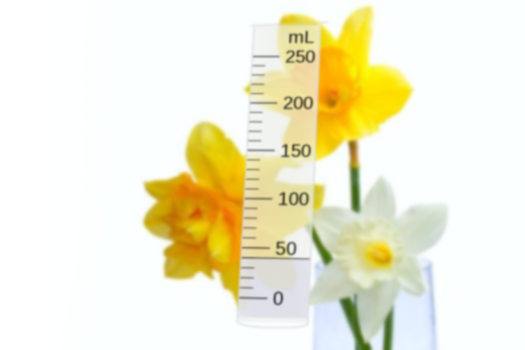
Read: 40 (mL)
